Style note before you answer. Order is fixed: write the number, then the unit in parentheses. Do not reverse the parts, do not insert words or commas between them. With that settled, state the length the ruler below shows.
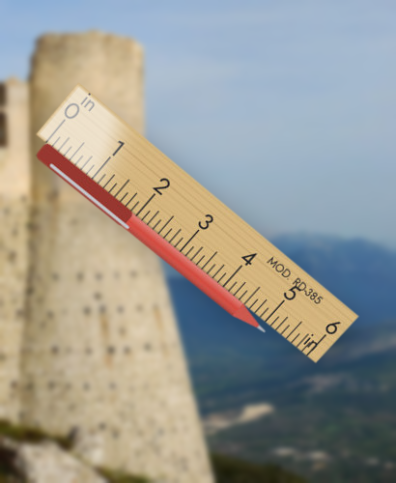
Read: 5.125 (in)
